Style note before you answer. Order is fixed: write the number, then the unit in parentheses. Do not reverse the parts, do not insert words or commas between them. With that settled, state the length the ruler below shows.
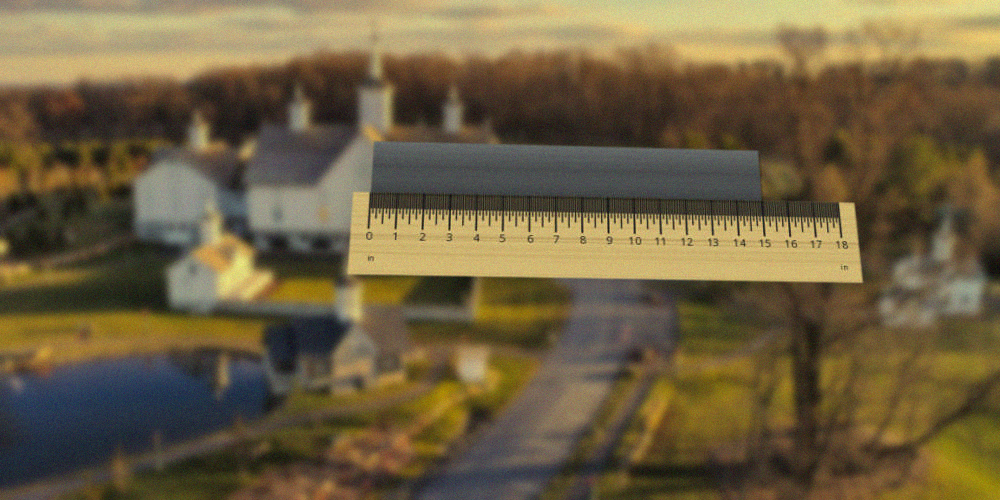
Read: 15 (in)
